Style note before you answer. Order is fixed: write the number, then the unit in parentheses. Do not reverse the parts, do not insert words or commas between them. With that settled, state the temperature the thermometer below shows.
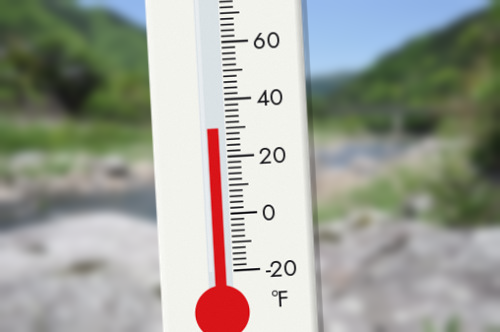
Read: 30 (°F)
